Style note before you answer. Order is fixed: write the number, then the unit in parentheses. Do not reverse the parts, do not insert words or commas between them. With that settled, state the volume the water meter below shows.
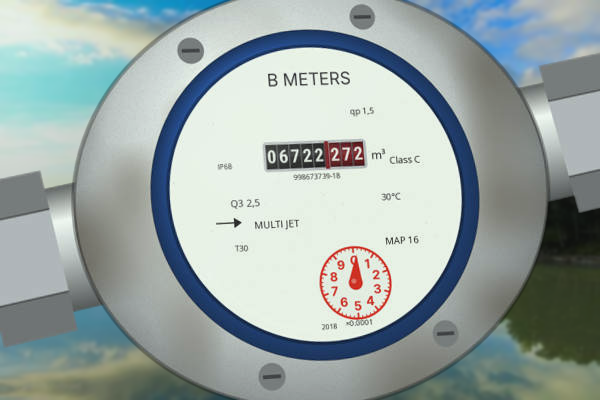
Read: 6722.2720 (m³)
